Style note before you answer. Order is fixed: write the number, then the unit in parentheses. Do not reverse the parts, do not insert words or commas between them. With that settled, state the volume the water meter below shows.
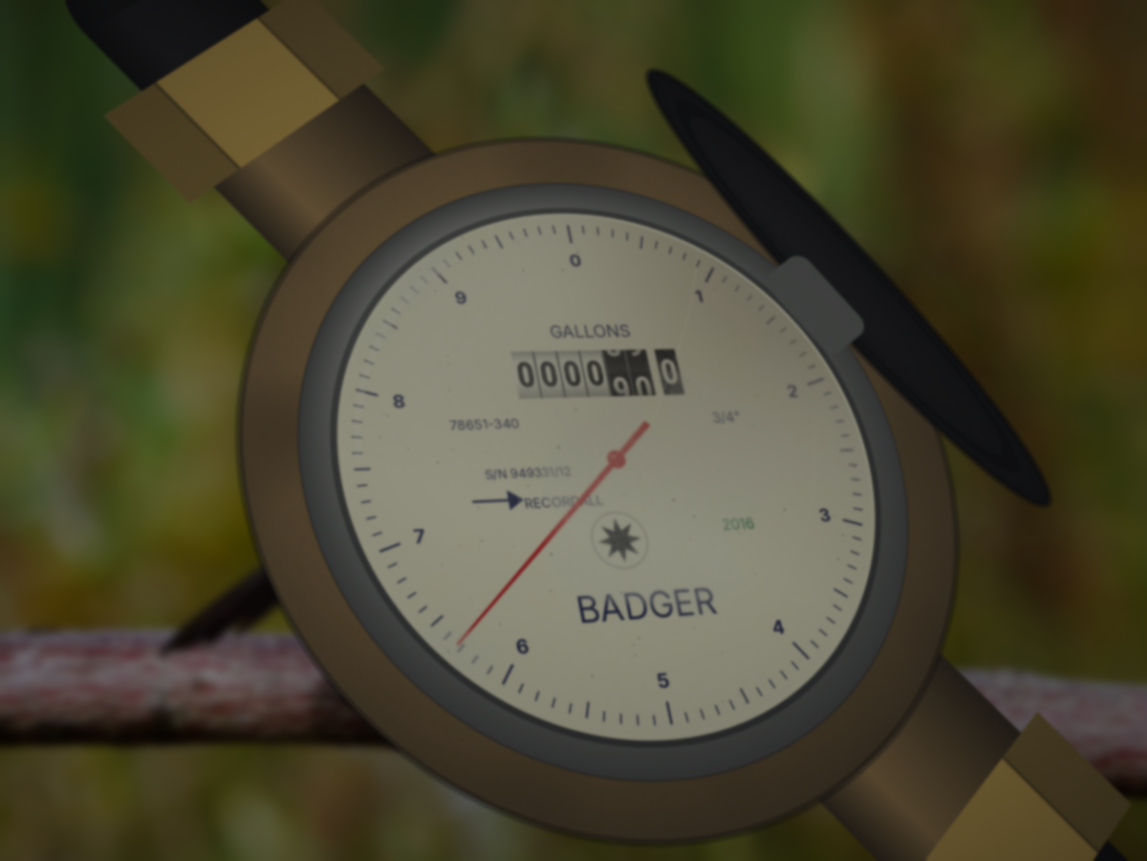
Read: 896.3 (gal)
